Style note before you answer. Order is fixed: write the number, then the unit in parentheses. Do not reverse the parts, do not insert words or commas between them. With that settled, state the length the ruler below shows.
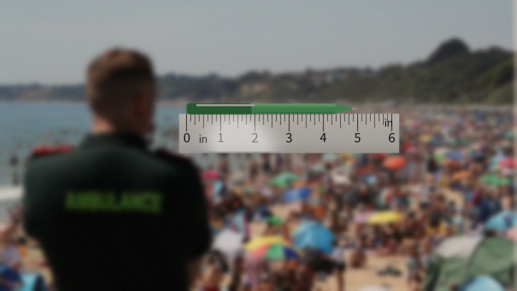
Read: 5 (in)
